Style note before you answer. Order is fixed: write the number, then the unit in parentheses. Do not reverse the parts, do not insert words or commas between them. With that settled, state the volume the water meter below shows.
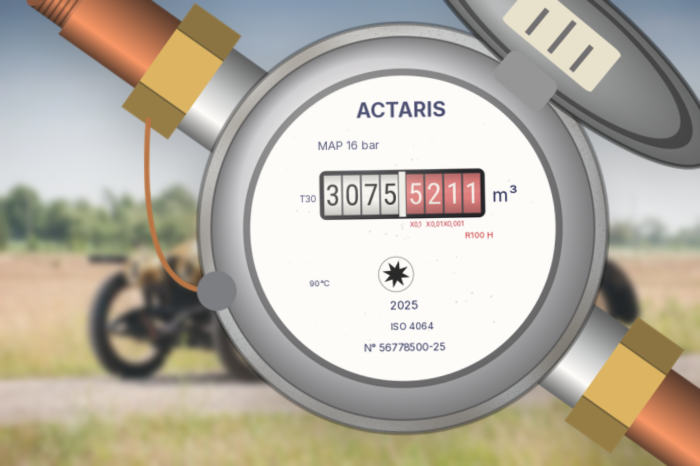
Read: 3075.5211 (m³)
